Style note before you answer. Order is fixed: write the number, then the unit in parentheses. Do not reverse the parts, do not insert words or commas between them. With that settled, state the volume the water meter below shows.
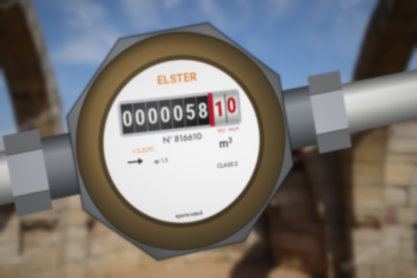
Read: 58.10 (m³)
